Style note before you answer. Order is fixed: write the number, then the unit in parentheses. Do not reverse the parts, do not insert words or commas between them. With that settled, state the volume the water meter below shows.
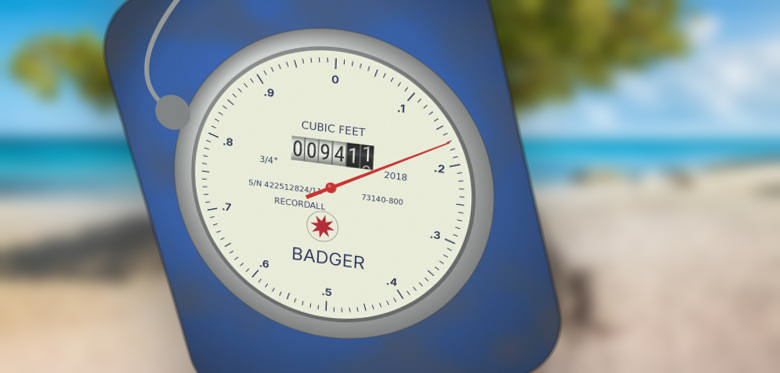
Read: 9411.17 (ft³)
